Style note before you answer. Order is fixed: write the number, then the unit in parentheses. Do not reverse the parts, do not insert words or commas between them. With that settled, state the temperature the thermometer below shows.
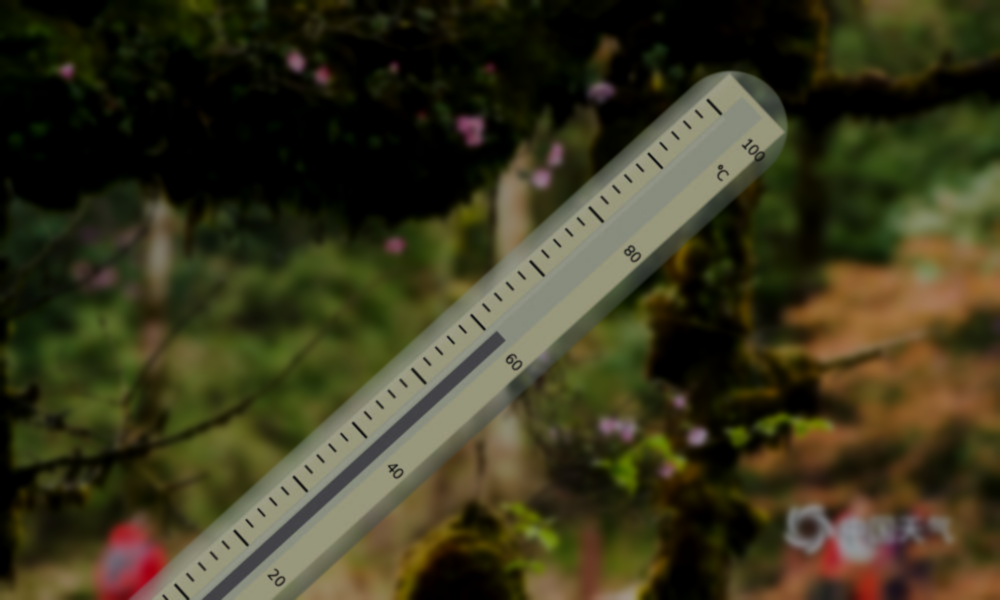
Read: 61 (°C)
